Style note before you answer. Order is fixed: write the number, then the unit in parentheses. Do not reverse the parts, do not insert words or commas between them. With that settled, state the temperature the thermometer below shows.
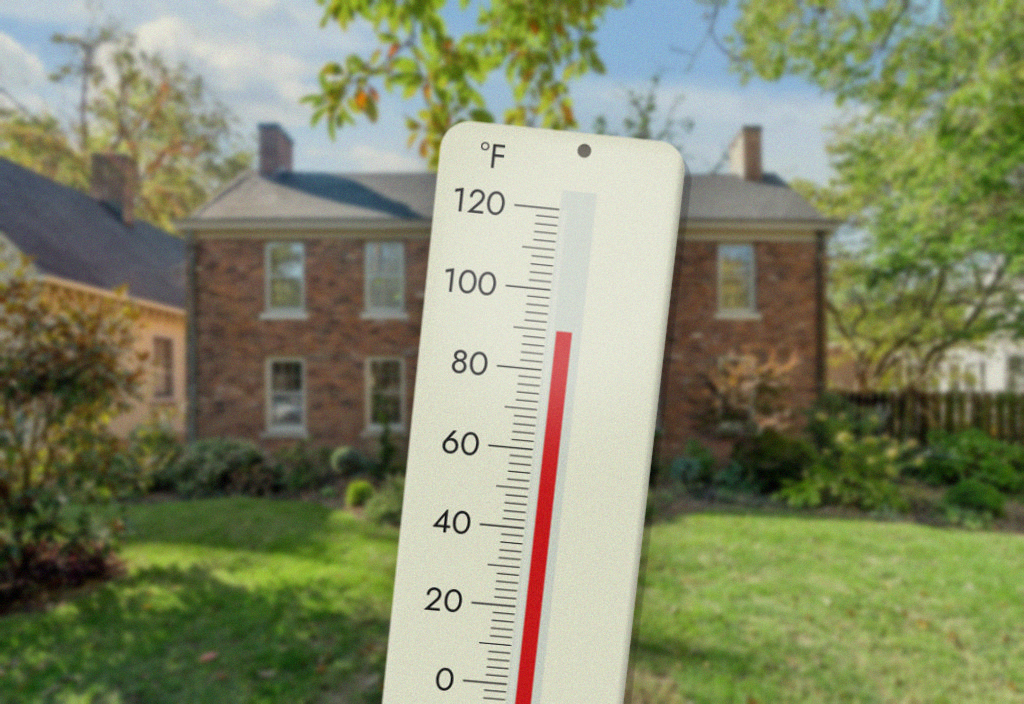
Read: 90 (°F)
